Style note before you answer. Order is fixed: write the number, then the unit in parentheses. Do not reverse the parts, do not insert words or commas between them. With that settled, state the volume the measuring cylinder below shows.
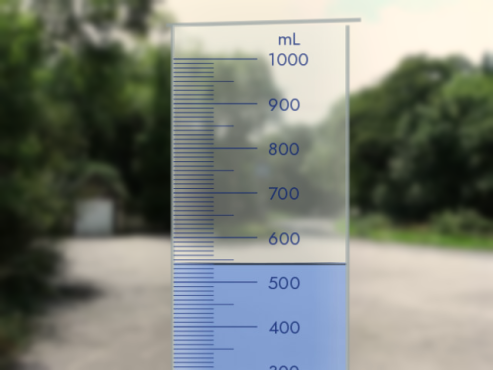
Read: 540 (mL)
